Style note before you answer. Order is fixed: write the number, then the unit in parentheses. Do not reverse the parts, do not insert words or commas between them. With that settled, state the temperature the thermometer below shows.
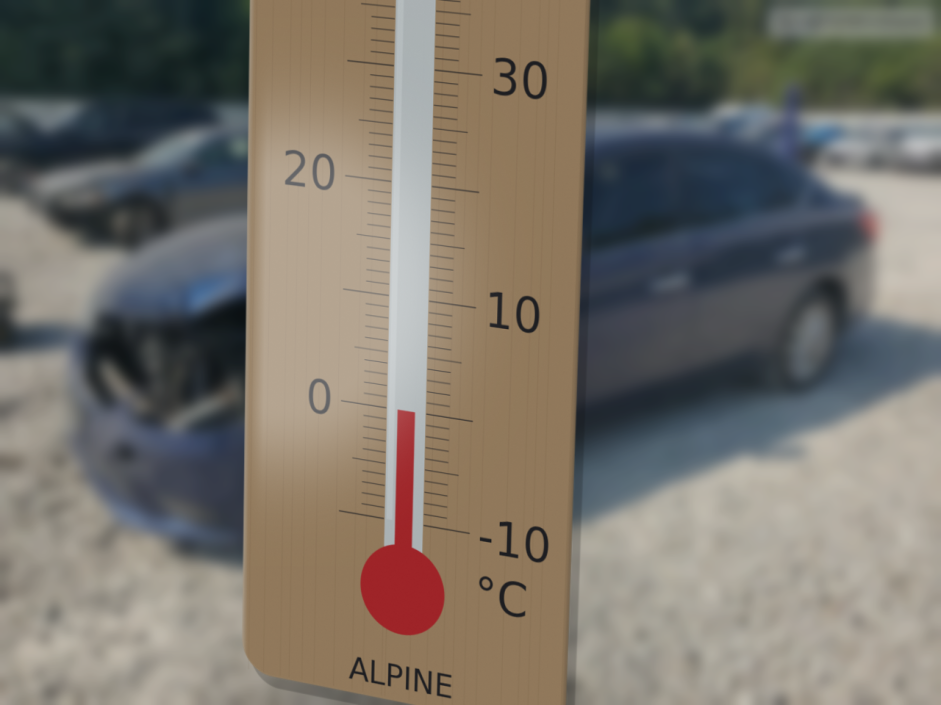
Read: 0 (°C)
